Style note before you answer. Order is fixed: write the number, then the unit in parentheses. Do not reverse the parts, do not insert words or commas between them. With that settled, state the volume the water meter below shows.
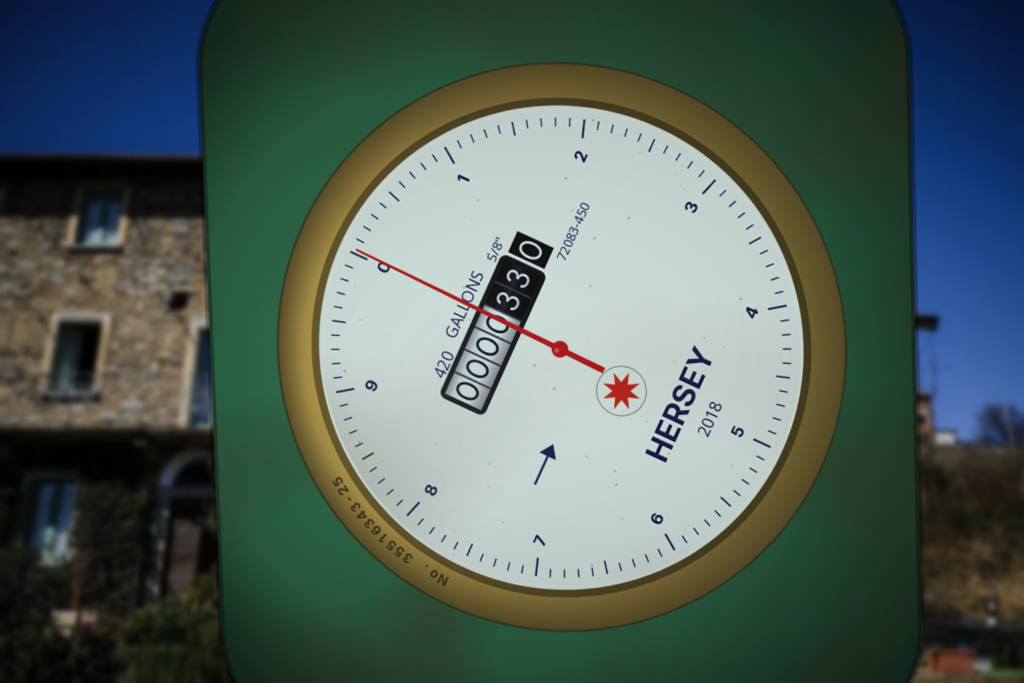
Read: 330.0 (gal)
